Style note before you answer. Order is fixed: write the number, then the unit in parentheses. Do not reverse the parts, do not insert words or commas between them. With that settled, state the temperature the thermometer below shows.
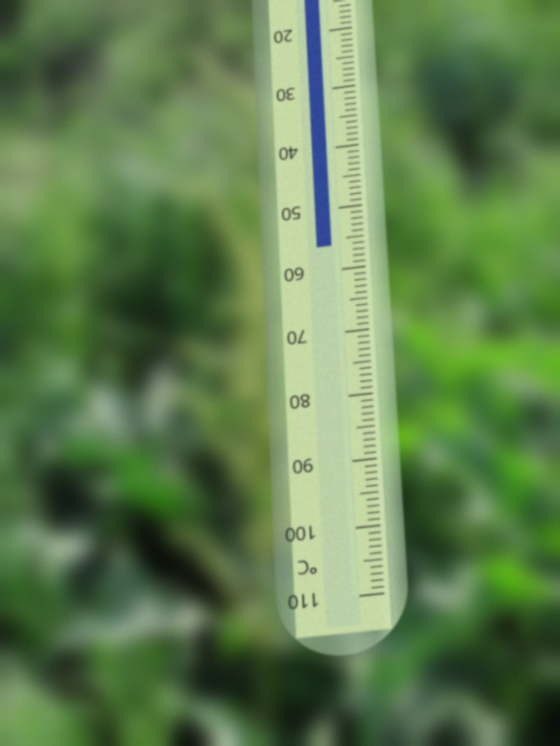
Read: 56 (°C)
